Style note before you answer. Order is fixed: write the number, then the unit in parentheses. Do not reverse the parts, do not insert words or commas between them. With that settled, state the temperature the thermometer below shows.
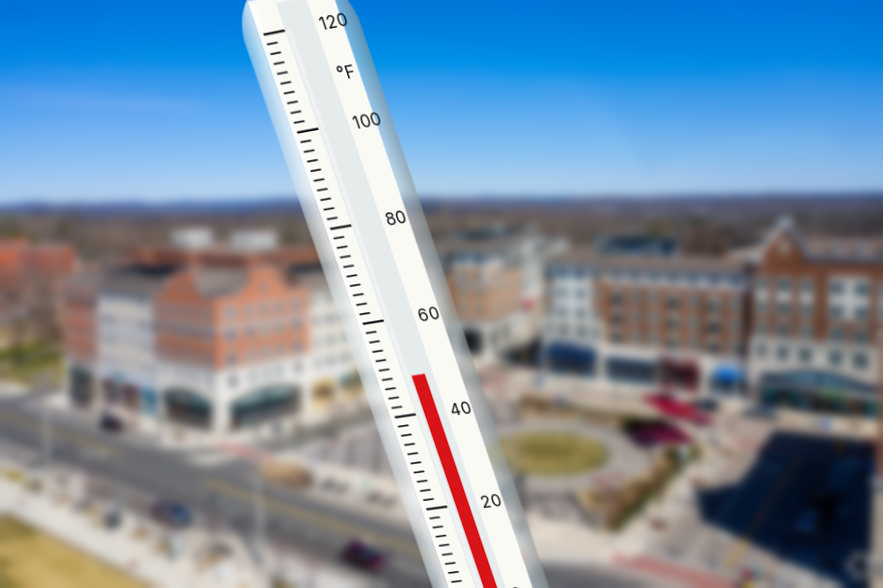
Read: 48 (°F)
